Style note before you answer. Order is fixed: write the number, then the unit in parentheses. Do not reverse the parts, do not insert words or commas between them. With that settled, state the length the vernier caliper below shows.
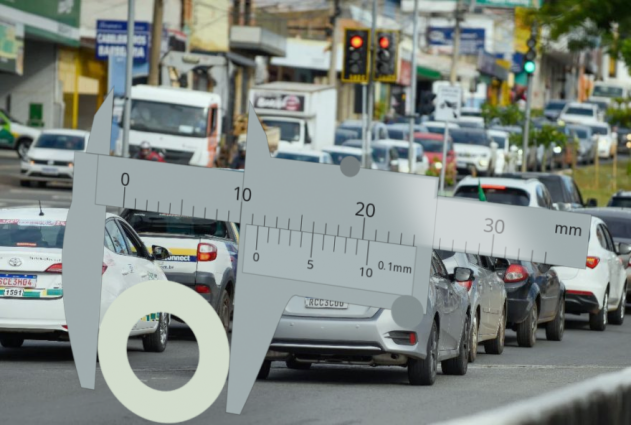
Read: 11.5 (mm)
